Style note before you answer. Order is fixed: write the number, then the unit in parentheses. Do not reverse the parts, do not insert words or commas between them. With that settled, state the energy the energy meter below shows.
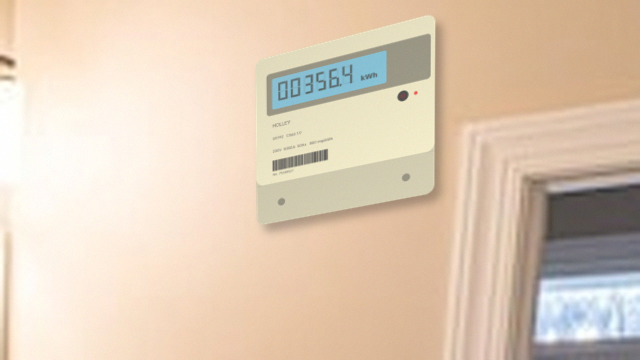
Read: 356.4 (kWh)
